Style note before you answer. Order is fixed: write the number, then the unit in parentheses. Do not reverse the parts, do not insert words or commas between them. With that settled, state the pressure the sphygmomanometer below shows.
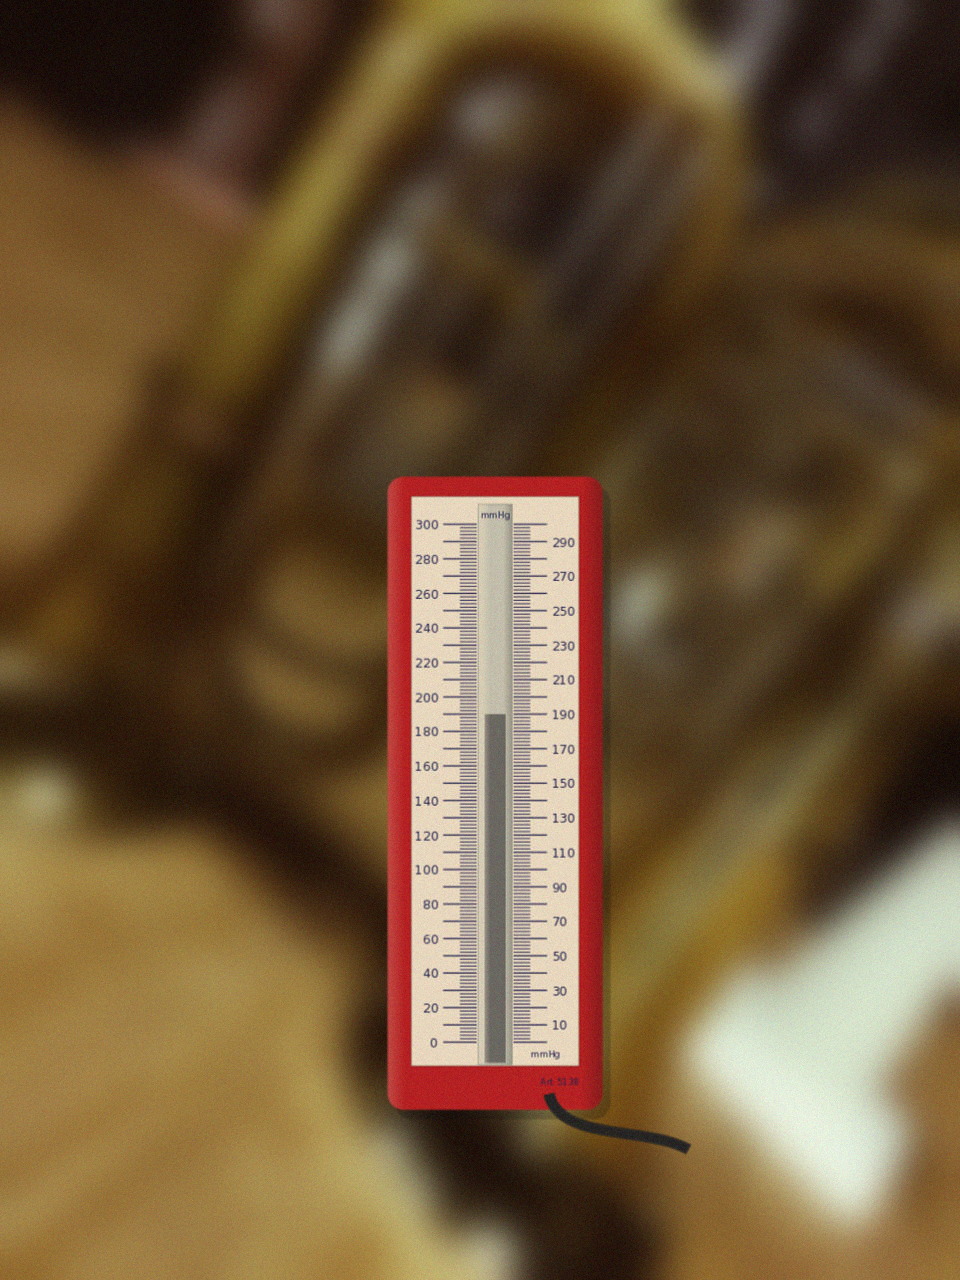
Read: 190 (mmHg)
